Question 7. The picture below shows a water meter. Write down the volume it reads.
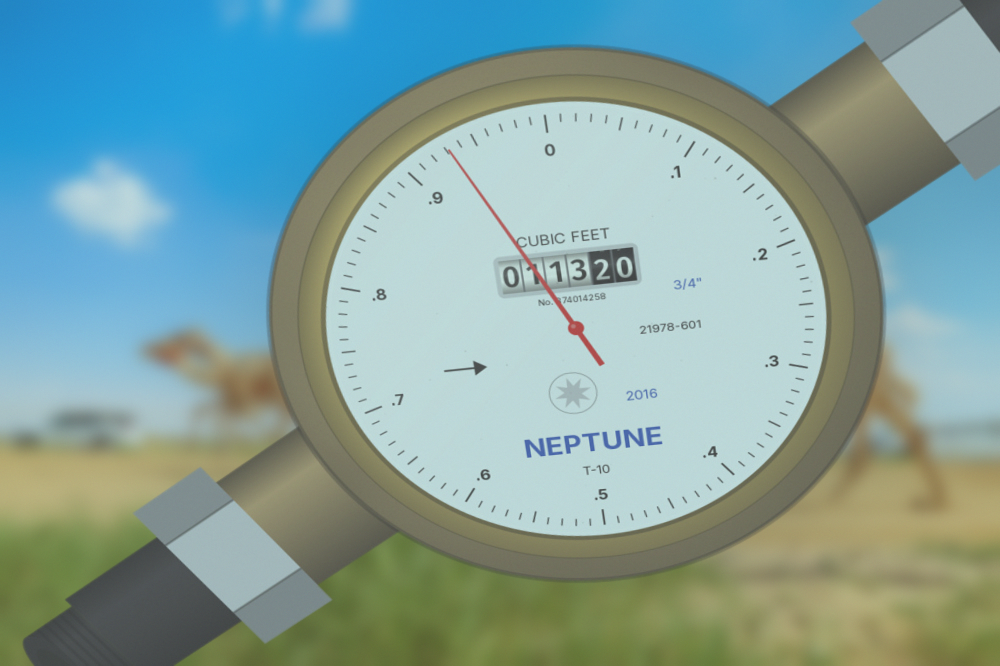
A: 11319.93 ft³
